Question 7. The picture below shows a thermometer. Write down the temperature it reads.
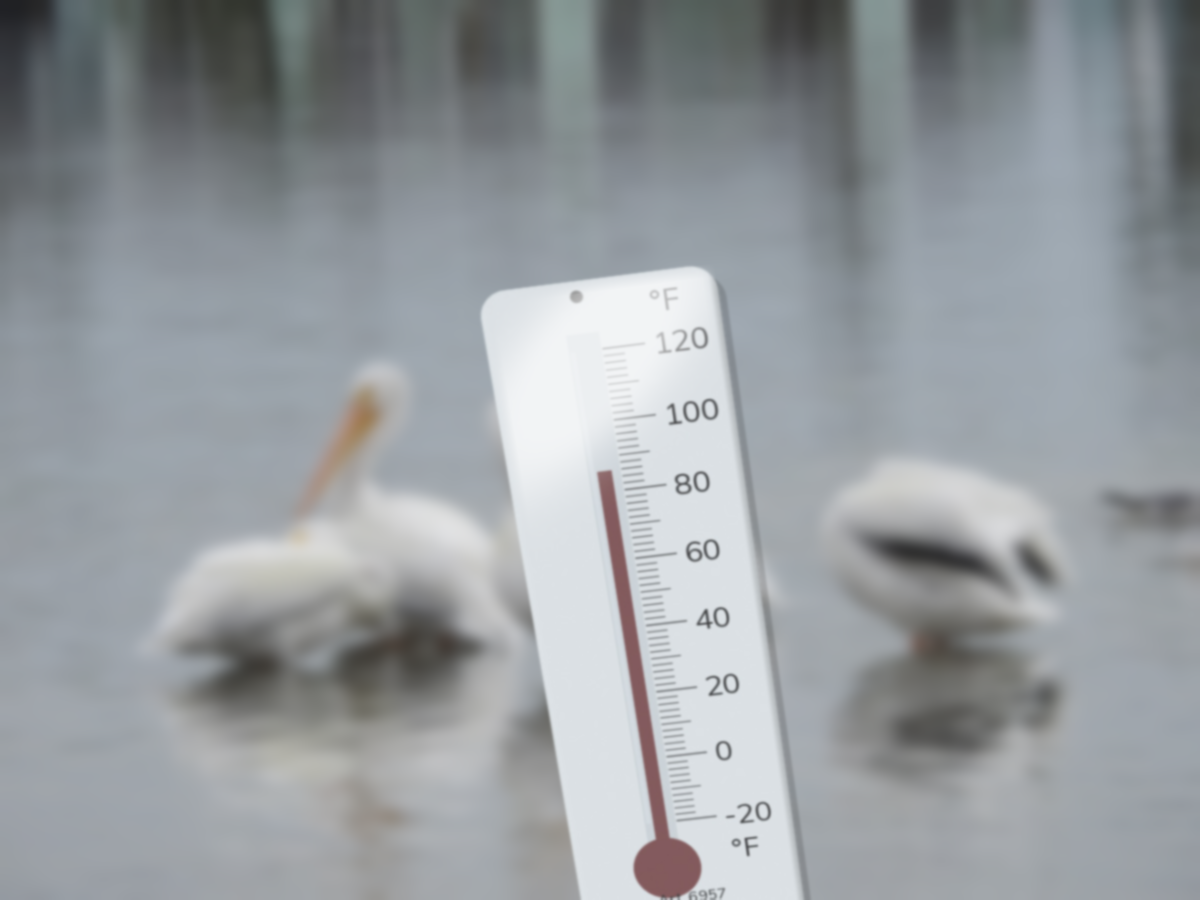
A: 86 °F
